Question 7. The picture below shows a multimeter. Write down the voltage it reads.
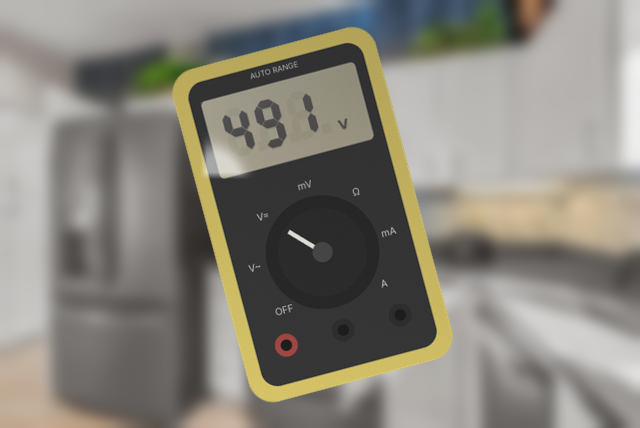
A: 491 V
